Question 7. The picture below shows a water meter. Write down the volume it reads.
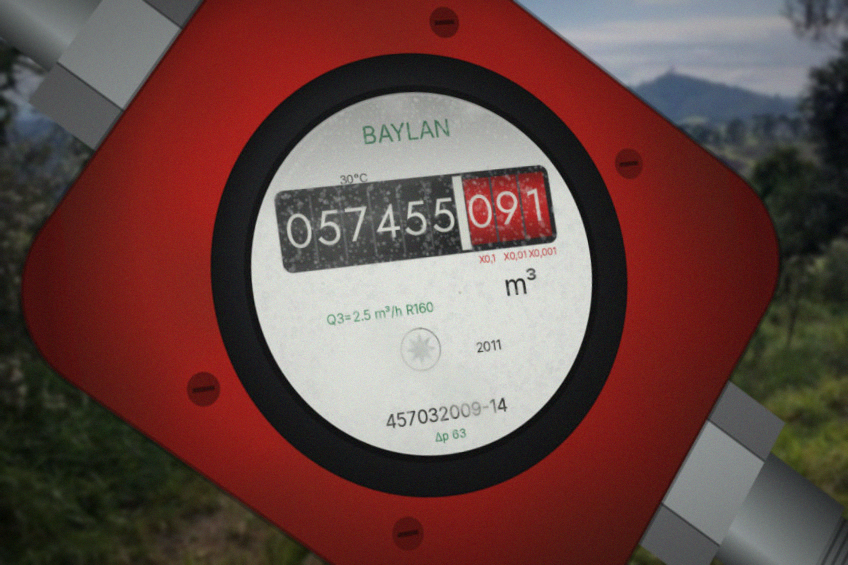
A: 57455.091 m³
